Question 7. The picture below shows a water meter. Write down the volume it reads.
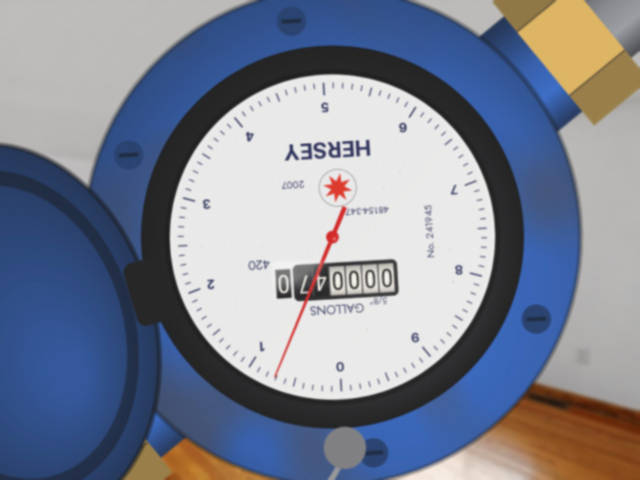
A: 470.7 gal
